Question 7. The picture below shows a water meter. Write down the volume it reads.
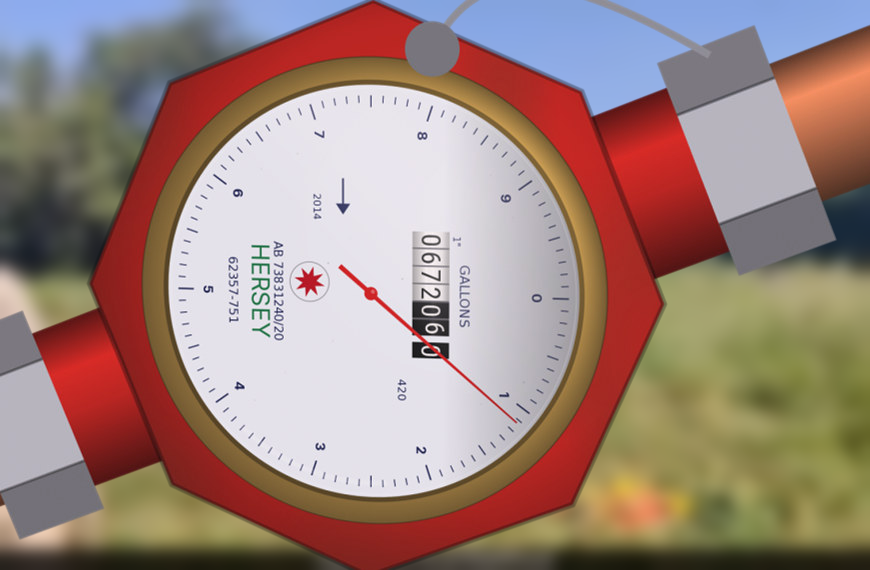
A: 672061.1 gal
